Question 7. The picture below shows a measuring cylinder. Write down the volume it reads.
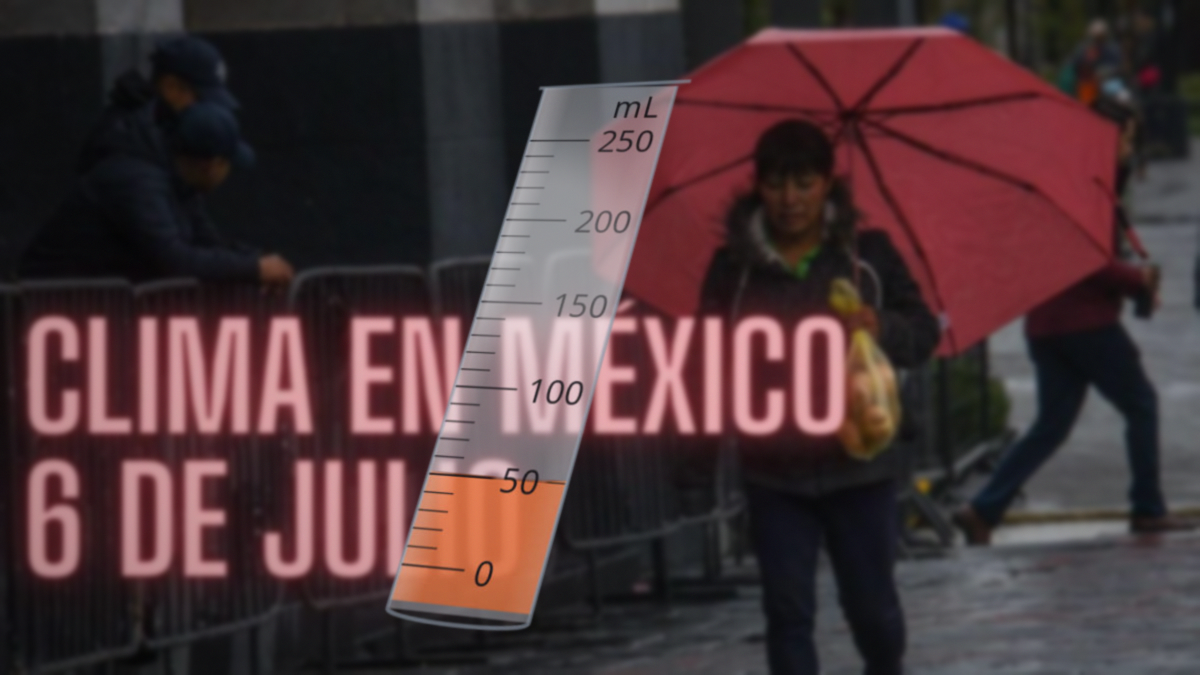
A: 50 mL
